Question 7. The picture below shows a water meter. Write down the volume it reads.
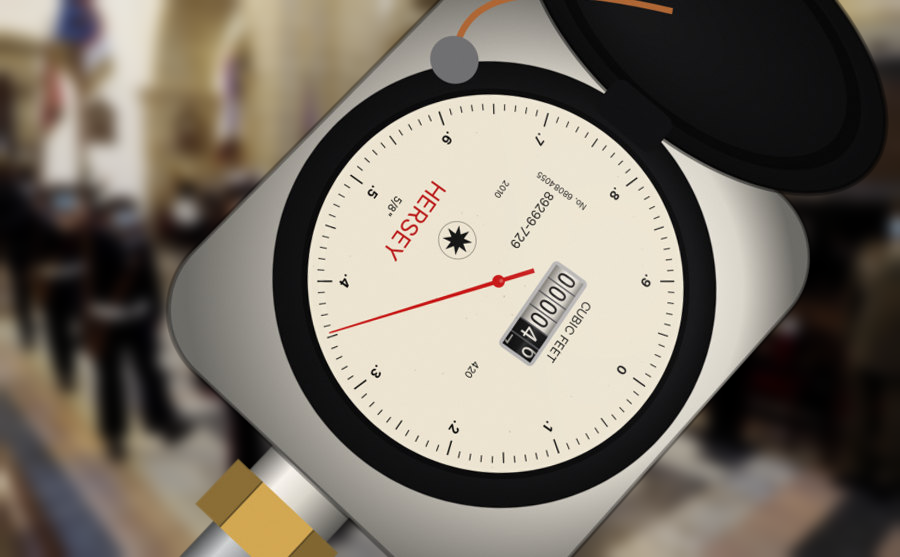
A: 46.35 ft³
